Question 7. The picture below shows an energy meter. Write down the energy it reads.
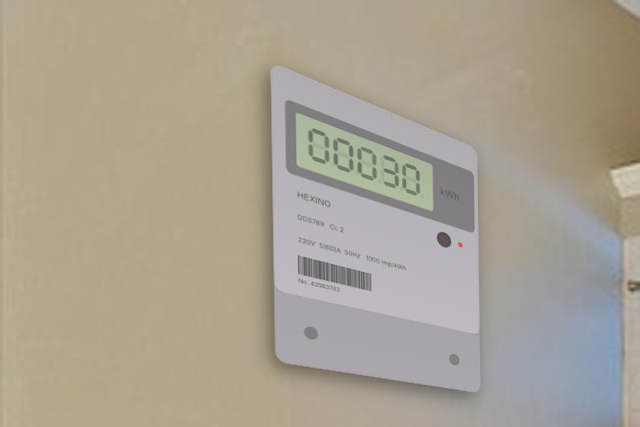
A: 30 kWh
